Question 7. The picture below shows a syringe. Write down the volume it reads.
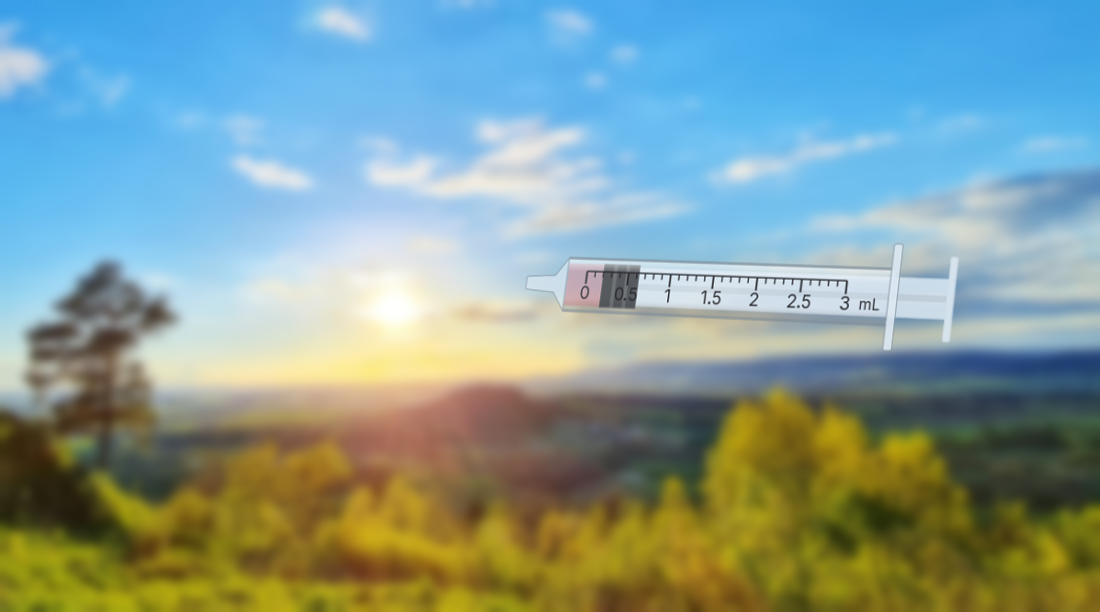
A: 0.2 mL
